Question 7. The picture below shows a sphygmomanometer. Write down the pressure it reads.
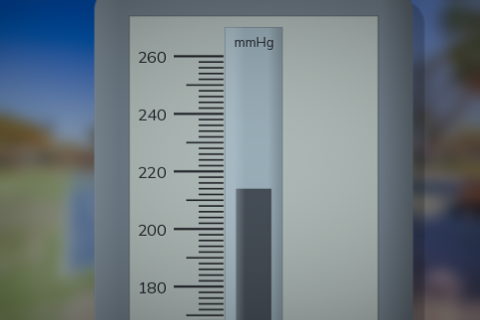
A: 214 mmHg
